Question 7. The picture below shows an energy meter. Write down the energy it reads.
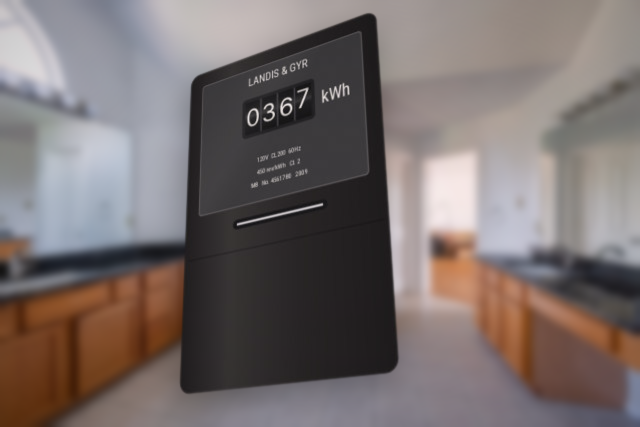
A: 367 kWh
